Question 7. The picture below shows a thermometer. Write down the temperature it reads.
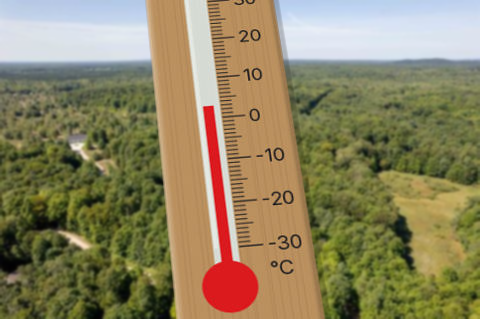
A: 3 °C
